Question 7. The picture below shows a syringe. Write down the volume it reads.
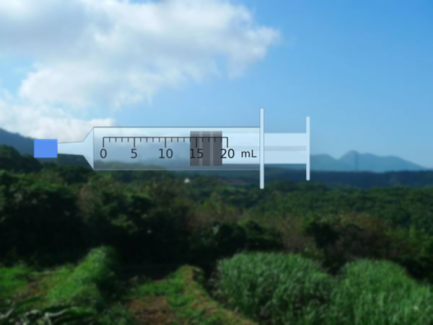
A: 14 mL
